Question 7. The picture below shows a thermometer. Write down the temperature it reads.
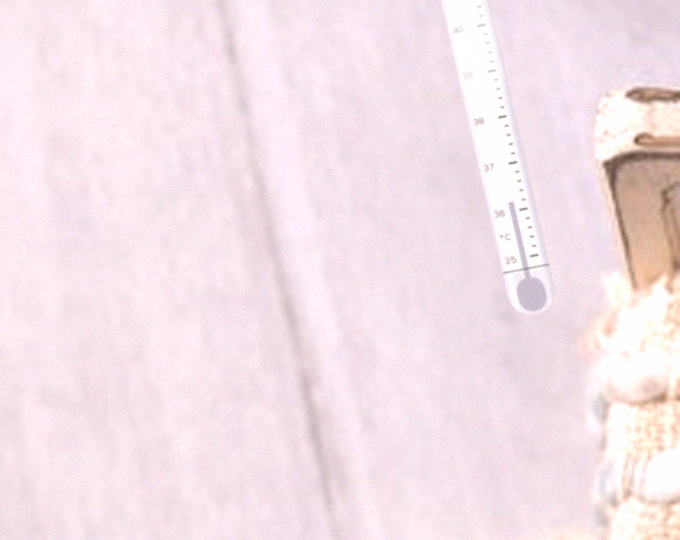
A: 36.2 °C
